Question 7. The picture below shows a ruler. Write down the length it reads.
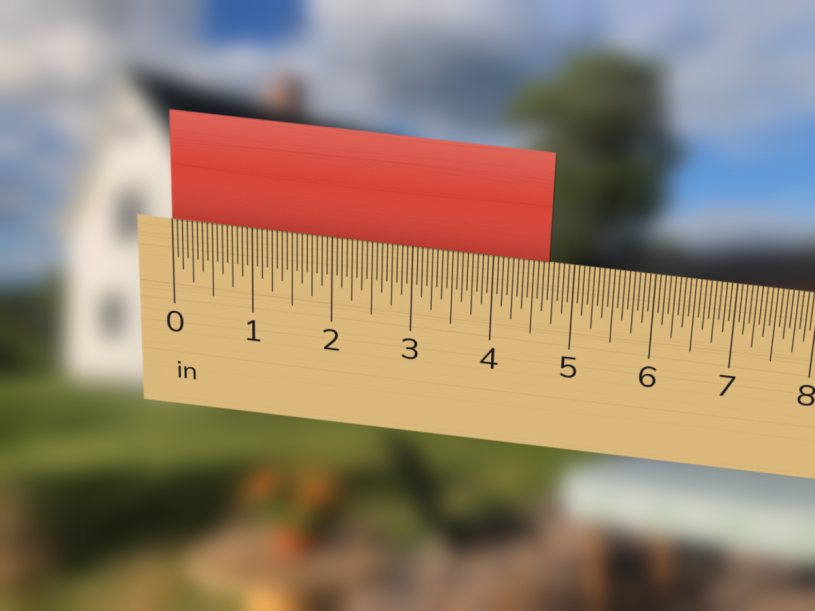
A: 4.6875 in
